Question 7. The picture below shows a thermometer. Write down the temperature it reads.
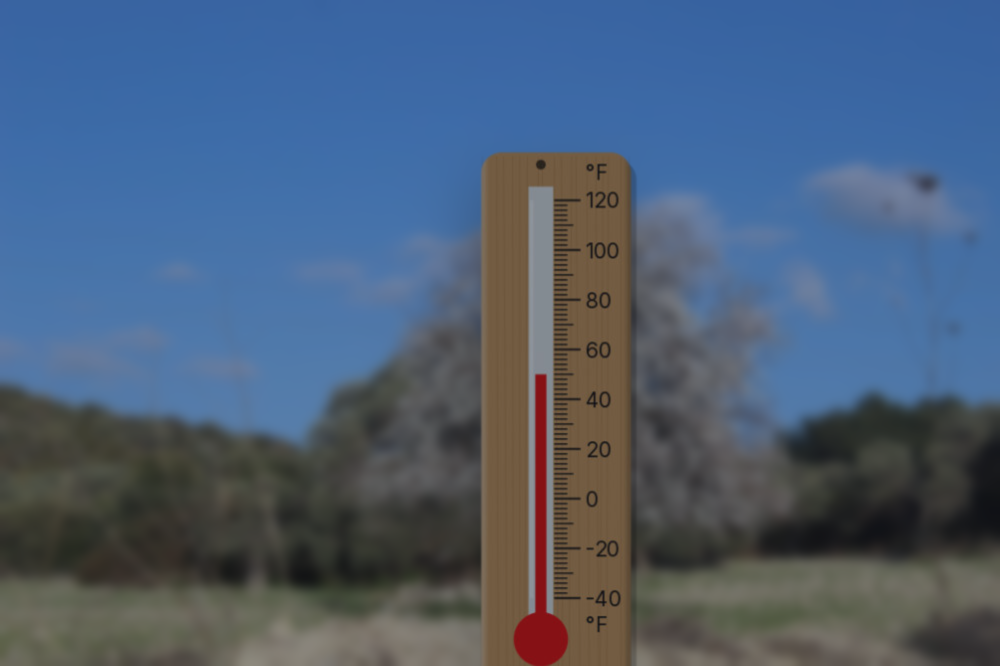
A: 50 °F
